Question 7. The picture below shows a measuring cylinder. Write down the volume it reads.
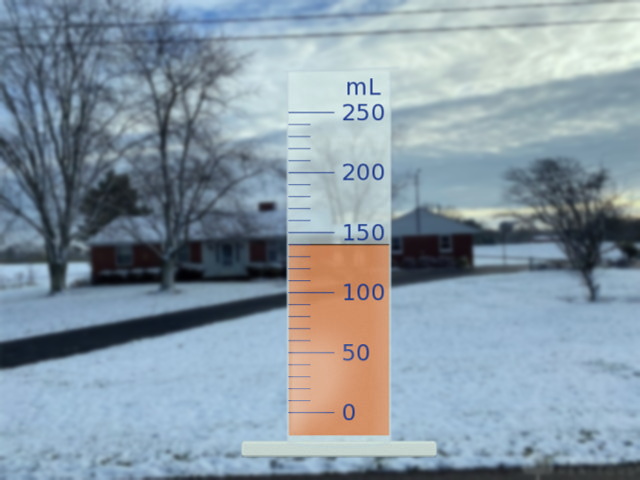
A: 140 mL
